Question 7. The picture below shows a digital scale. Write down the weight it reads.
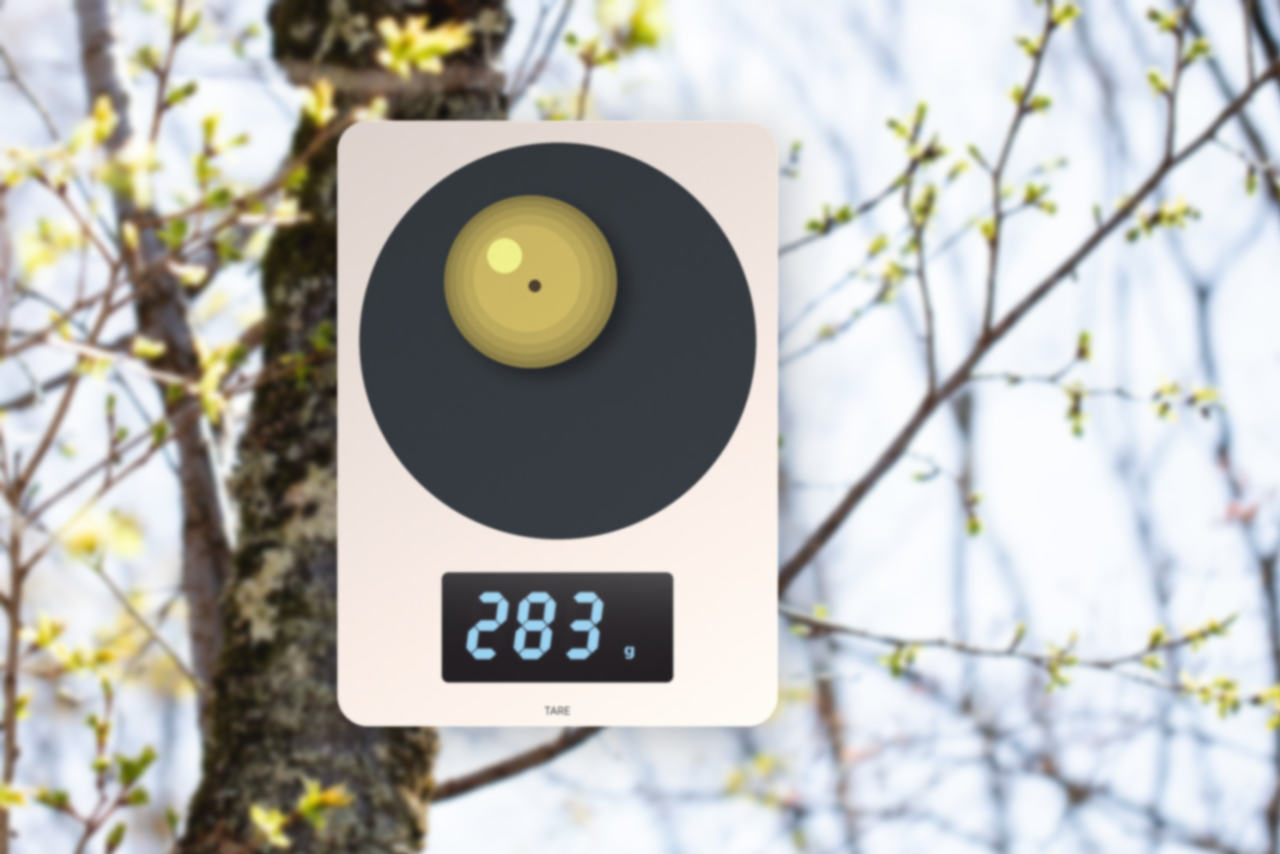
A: 283 g
